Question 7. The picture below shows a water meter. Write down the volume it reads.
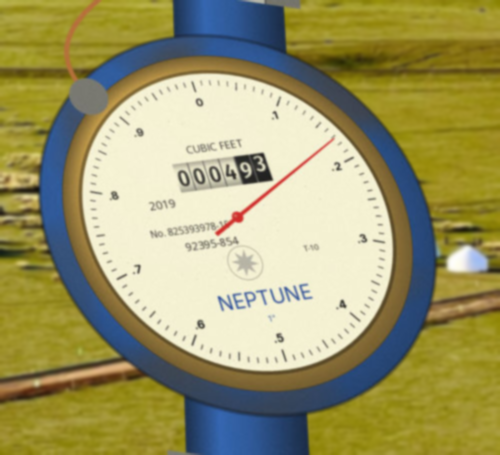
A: 493.17 ft³
